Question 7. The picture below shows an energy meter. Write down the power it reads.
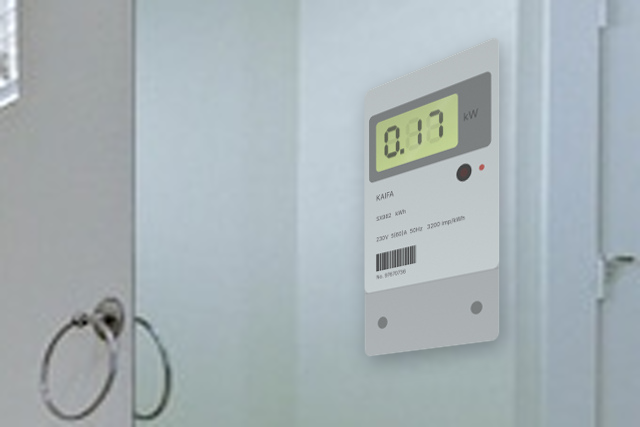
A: 0.17 kW
